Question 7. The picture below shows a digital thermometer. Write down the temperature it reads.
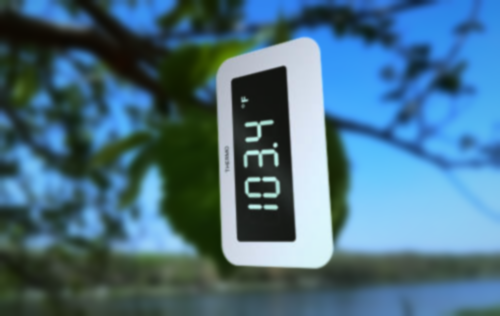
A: 103.4 °F
